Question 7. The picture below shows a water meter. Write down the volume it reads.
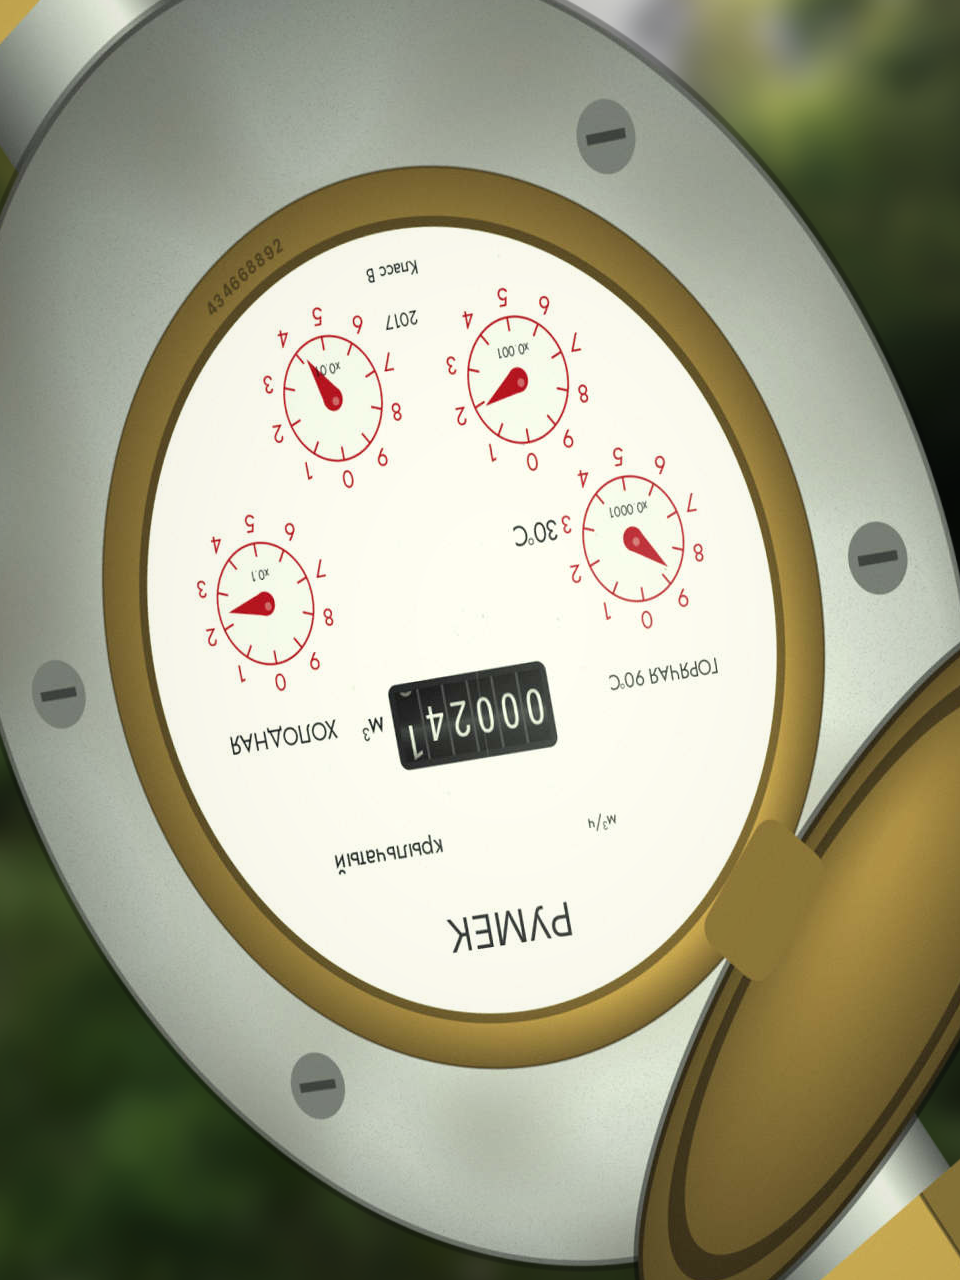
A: 241.2418 m³
